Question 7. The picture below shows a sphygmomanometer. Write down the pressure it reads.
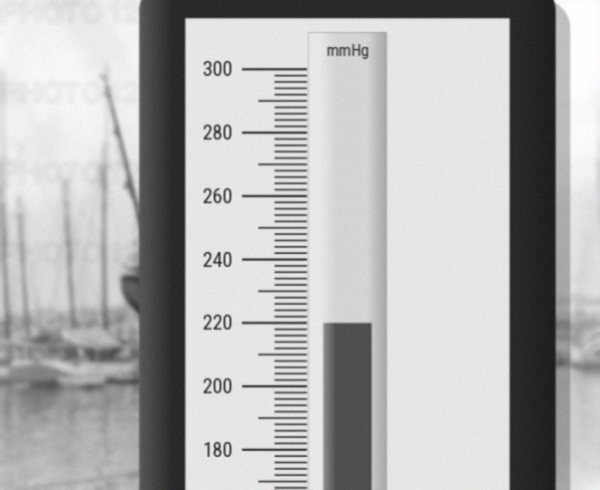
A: 220 mmHg
